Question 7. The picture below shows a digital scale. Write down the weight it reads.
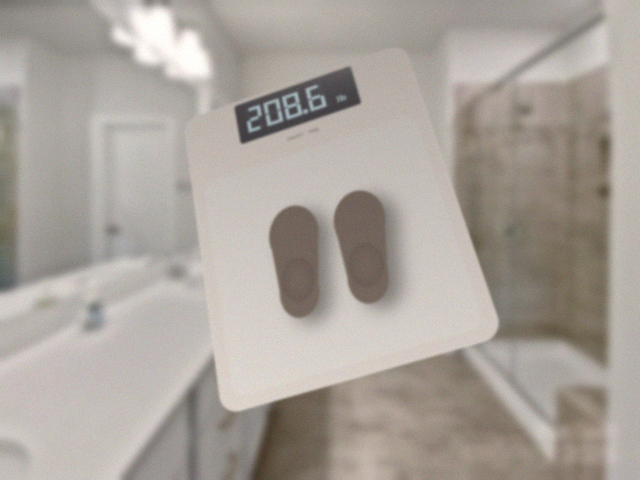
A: 208.6 lb
